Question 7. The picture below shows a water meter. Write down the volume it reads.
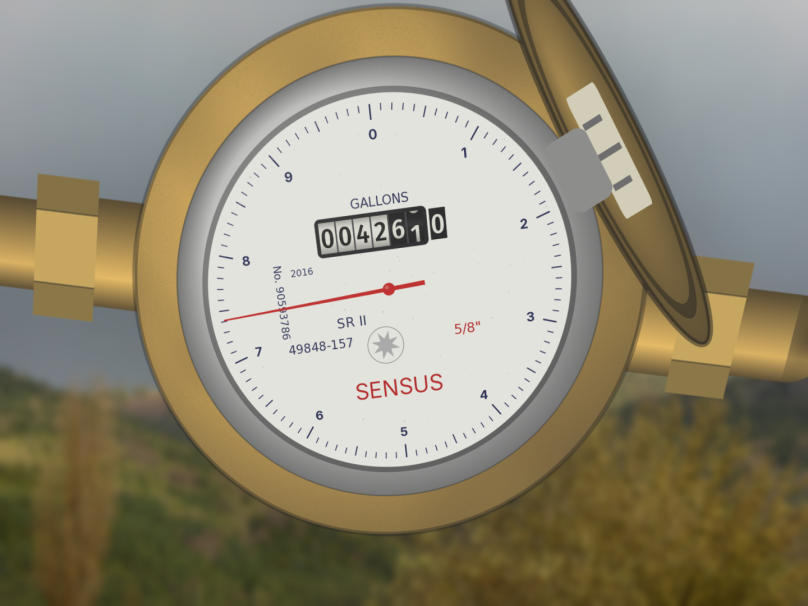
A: 42607.4 gal
